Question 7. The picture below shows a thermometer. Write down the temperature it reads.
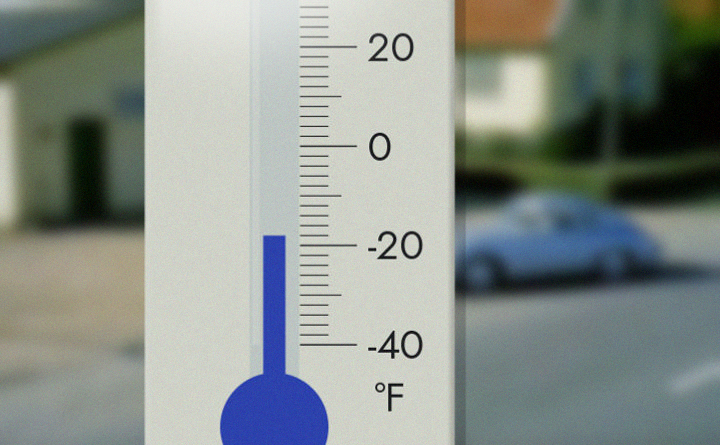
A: -18 °F
